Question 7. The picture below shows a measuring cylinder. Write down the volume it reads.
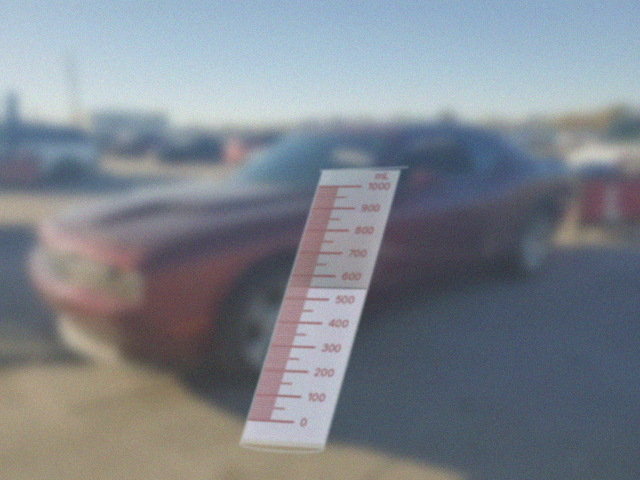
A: 550 mL
